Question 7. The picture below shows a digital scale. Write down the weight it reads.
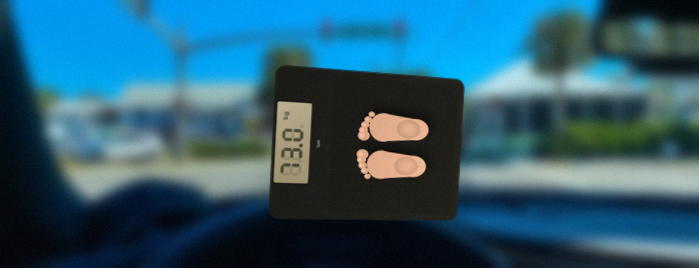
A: 73.0 kg
